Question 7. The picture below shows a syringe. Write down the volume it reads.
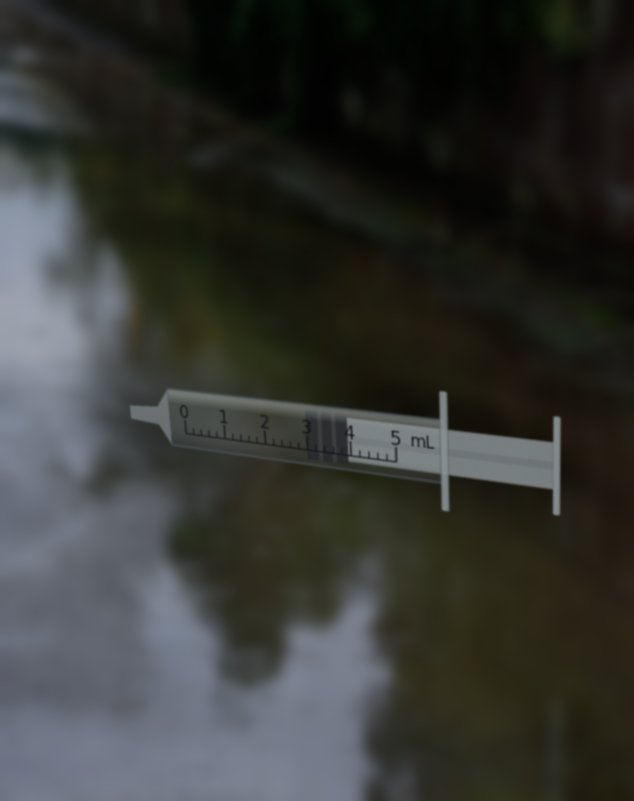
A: 3 mL
